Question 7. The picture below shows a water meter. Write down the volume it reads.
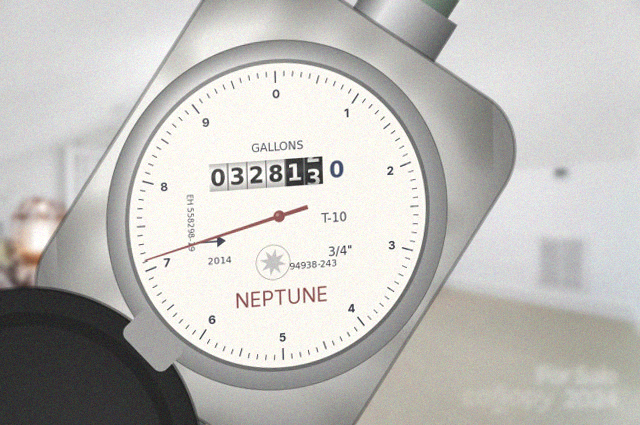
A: 328127.1 gal
